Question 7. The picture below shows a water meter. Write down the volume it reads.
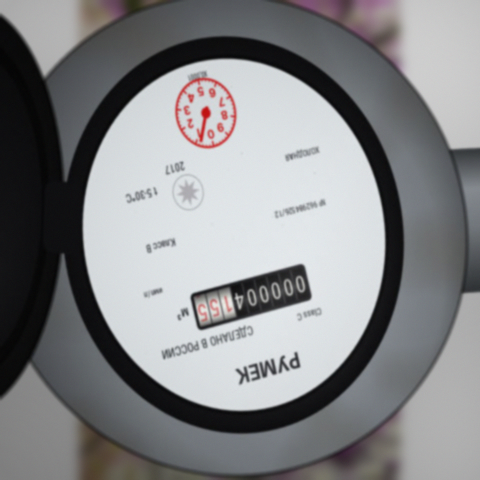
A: 4.1550 m³
